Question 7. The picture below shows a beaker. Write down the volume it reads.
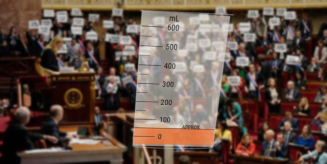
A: 50 mL
